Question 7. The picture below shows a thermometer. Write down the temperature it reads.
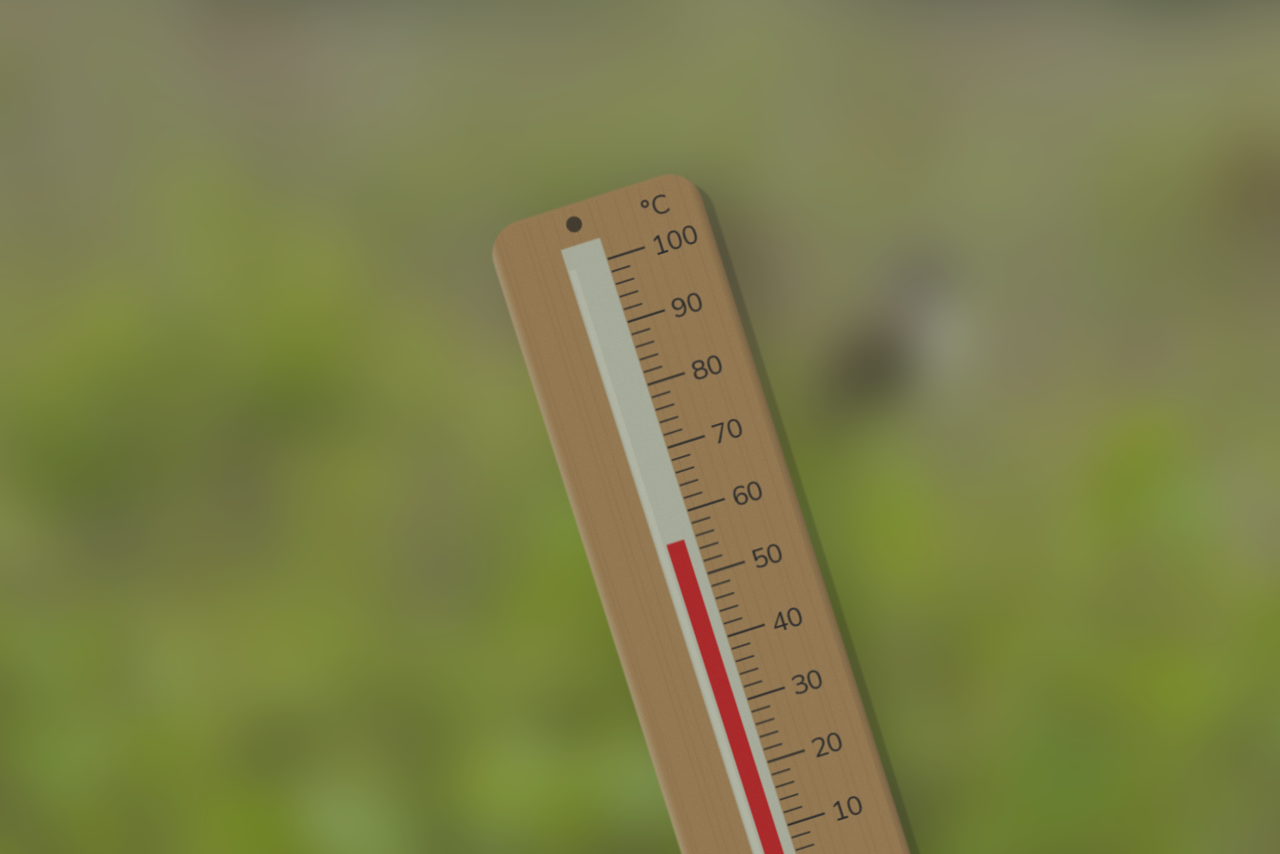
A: 56 °C
